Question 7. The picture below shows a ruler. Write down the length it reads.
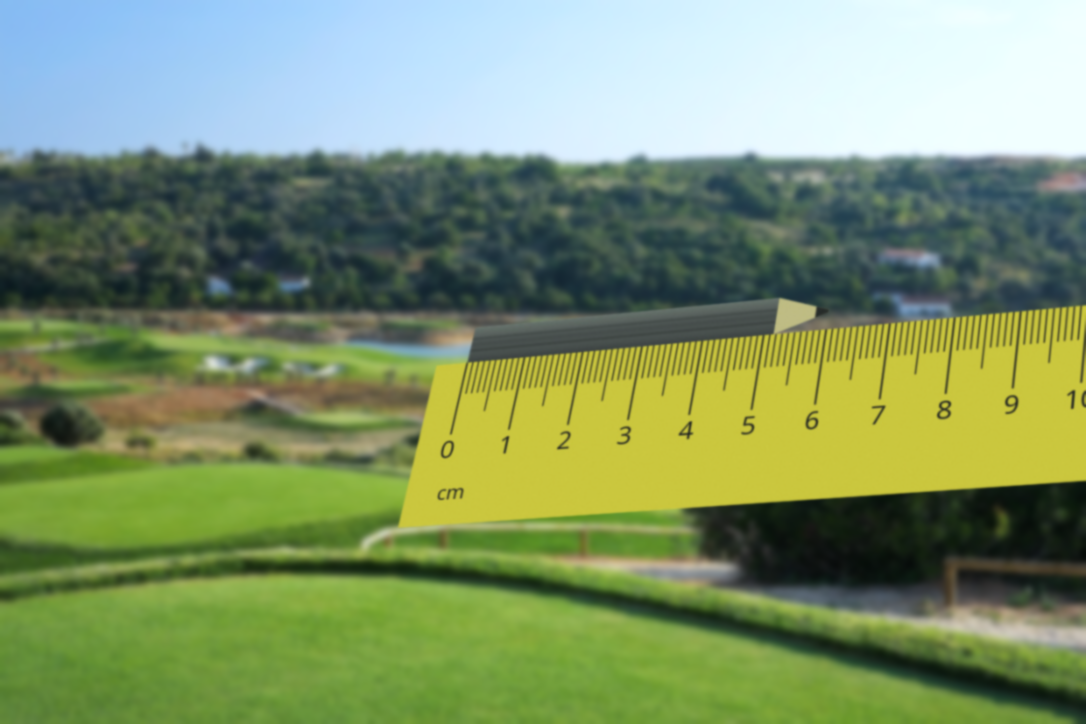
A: 6 cm
